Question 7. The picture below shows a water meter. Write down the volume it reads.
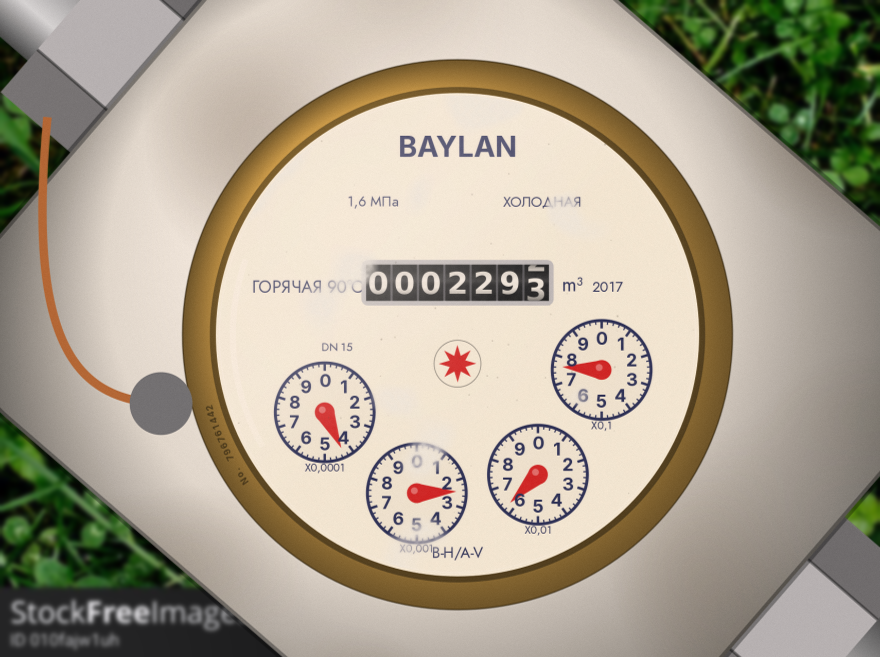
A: 2292.7624 m³
